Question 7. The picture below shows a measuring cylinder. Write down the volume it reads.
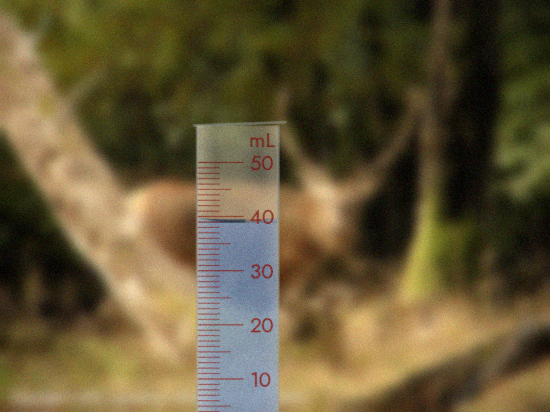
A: 39 mL
